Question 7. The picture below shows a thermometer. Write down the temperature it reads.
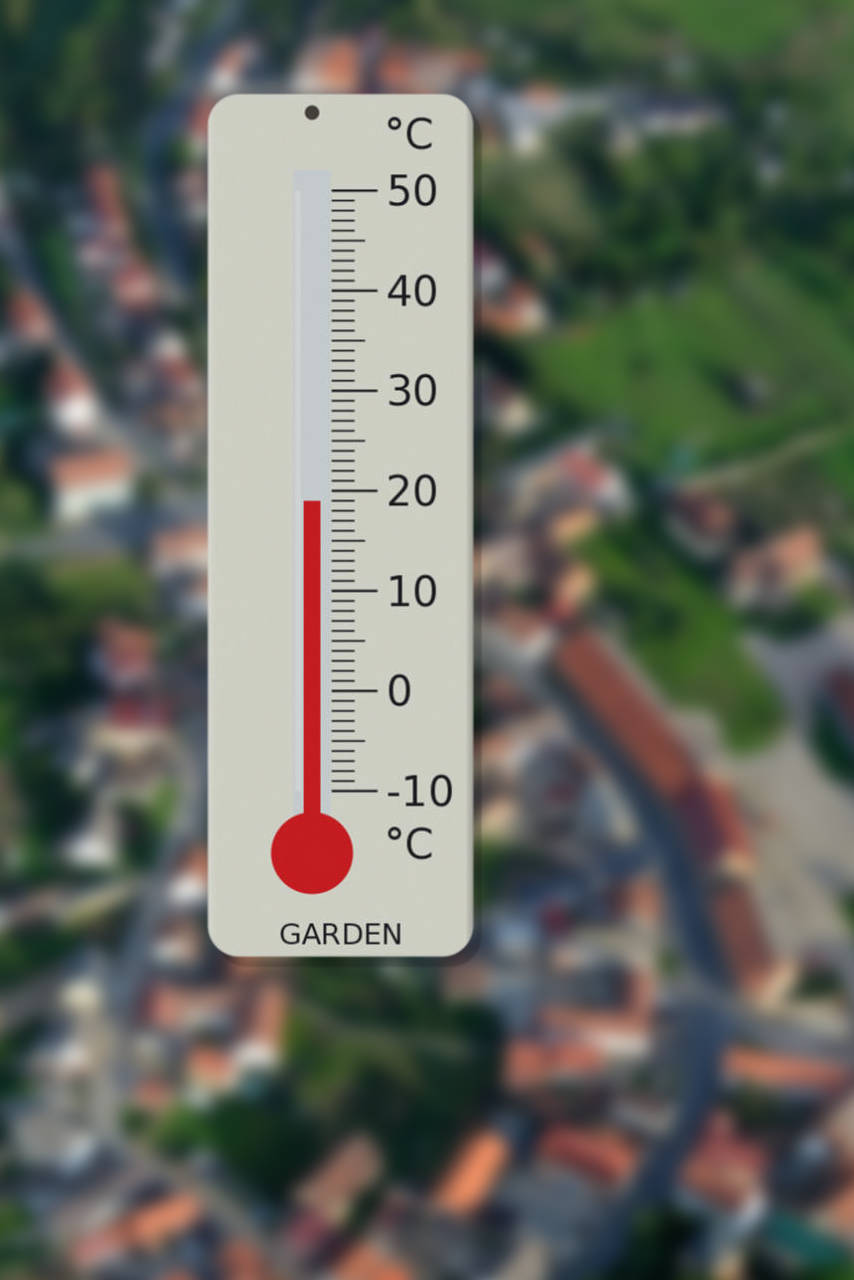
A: 19 °C
